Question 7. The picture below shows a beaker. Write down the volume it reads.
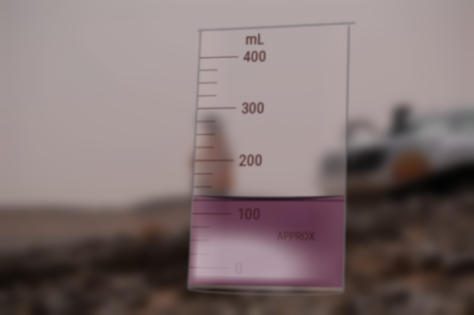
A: 125 mL
